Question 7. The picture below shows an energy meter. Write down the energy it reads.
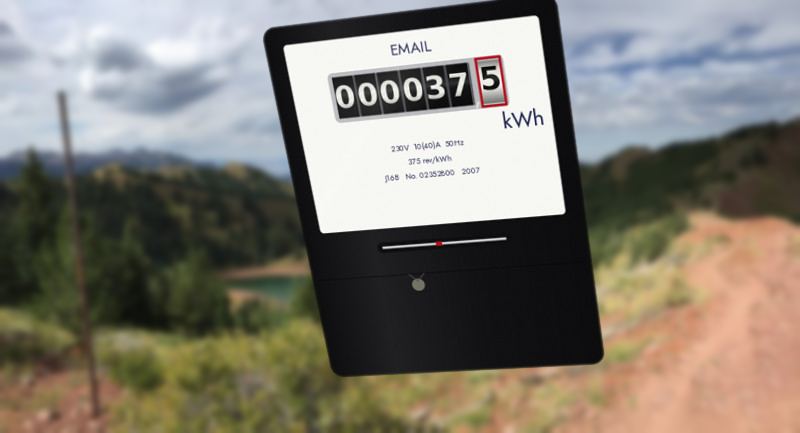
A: 37.5 kWh
